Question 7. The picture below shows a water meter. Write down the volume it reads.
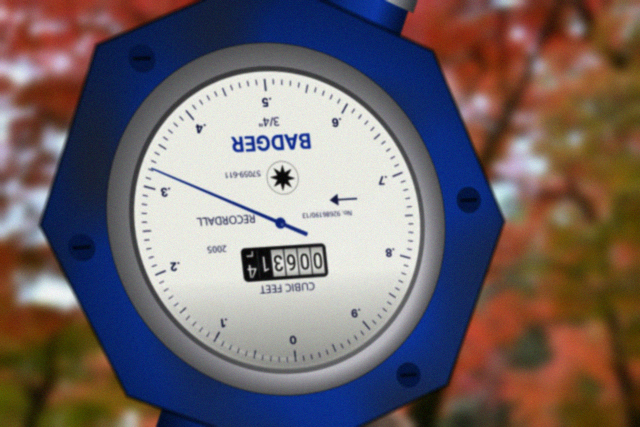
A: 6314.32 ft³
